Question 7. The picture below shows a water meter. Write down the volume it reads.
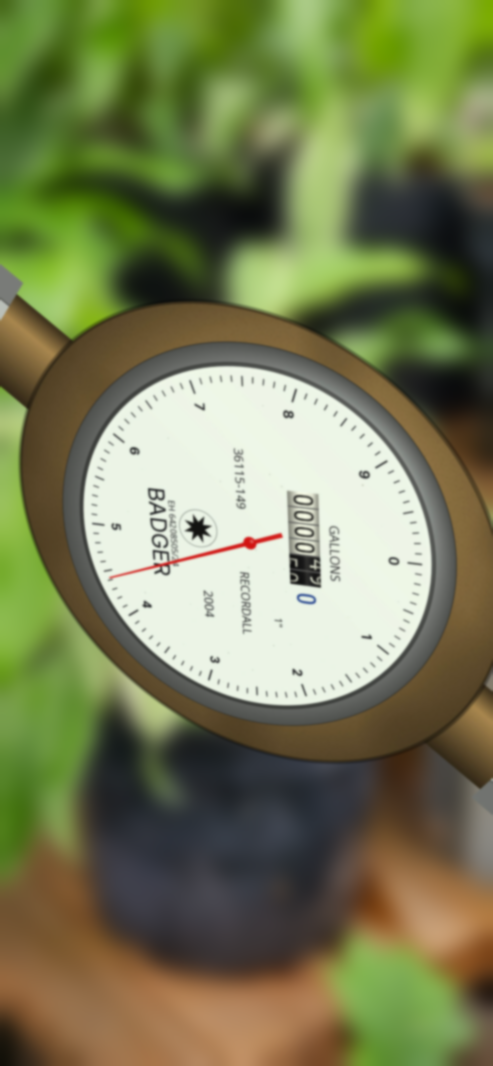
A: 494.4 gal
